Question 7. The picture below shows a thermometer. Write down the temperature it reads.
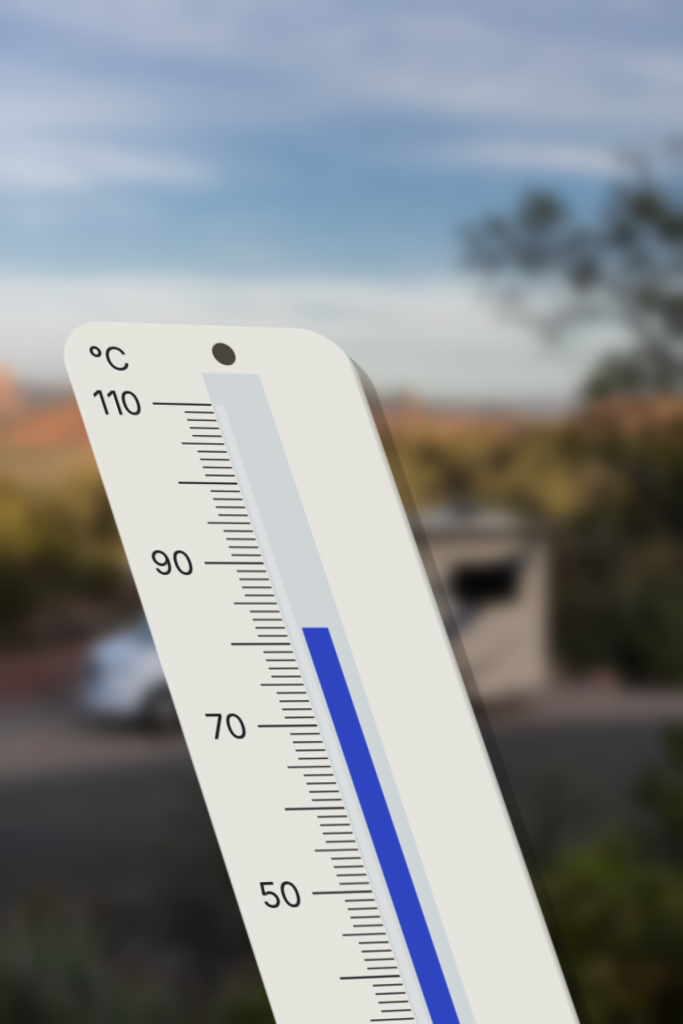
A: 82 °C
